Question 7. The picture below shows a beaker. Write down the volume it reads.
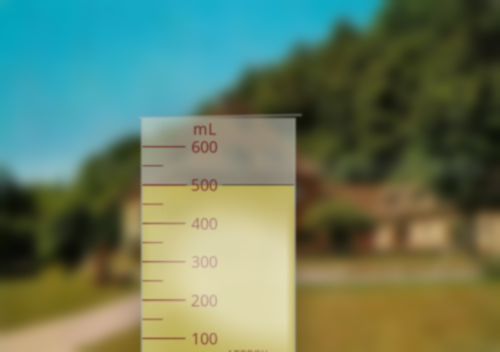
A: 500 mL
